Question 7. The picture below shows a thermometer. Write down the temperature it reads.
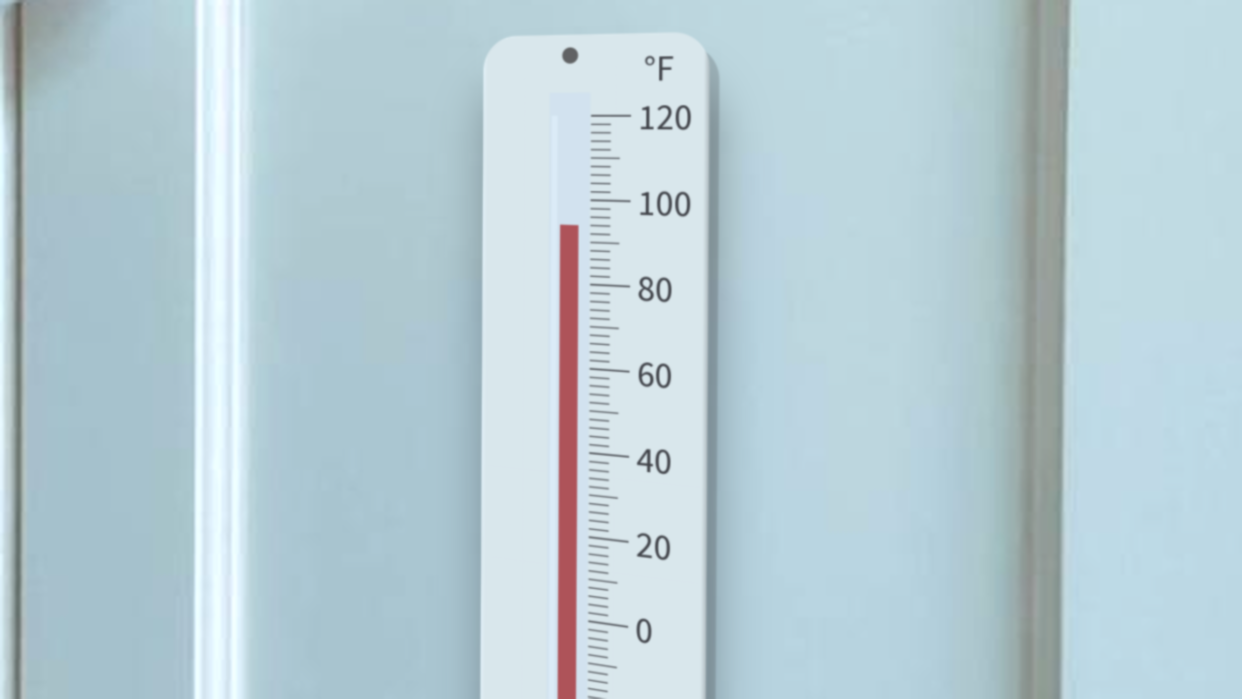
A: 94 °F
